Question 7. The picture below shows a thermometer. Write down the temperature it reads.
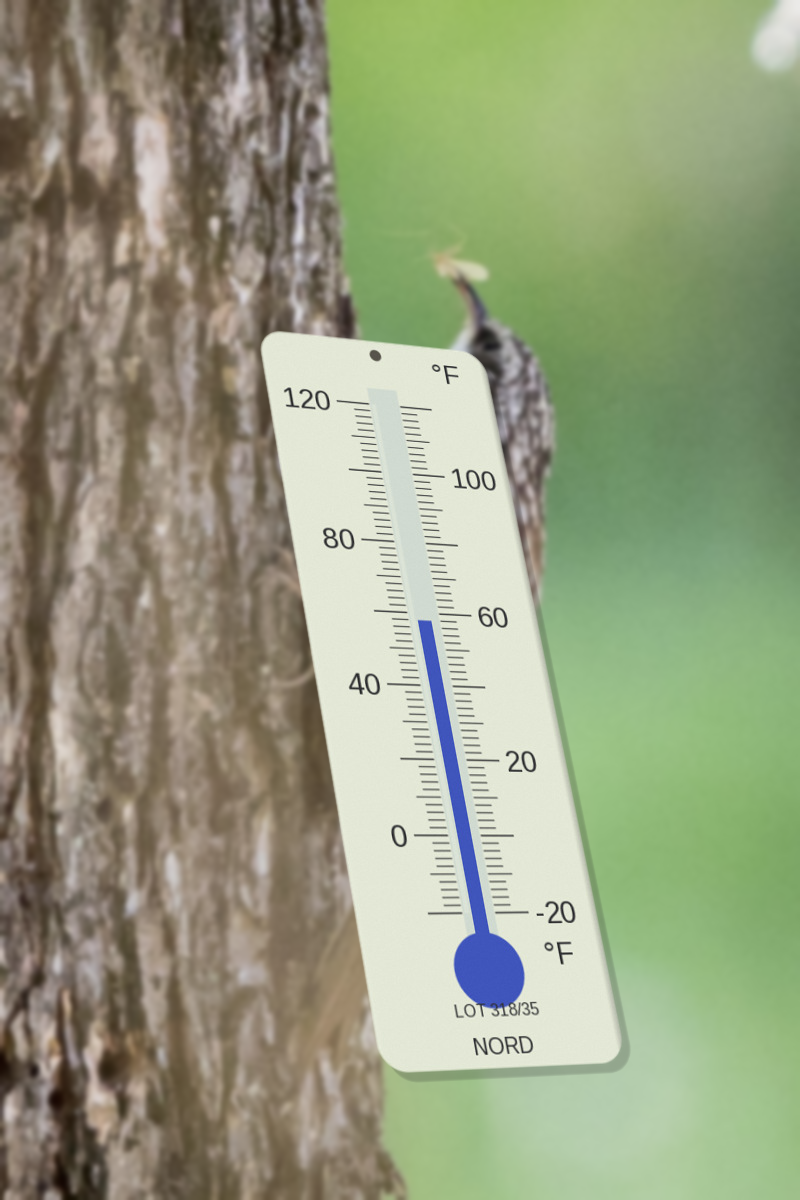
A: 58 °F
